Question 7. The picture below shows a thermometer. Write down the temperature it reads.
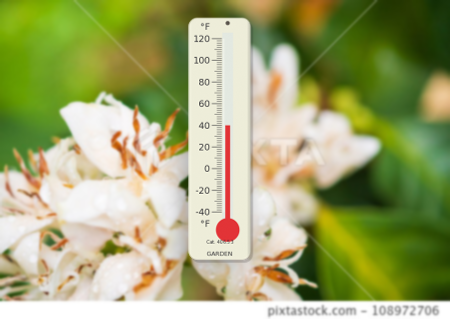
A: 40 °F
